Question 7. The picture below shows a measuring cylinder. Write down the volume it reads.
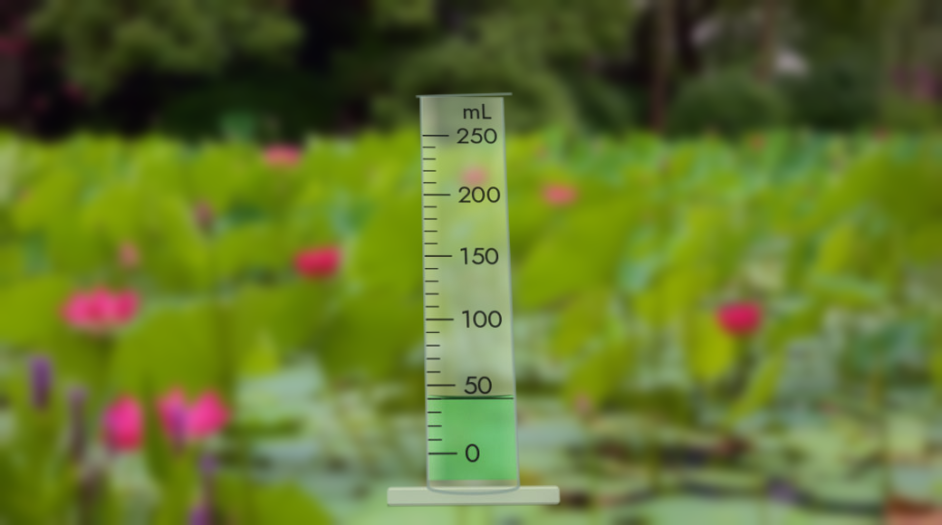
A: 40 mL
